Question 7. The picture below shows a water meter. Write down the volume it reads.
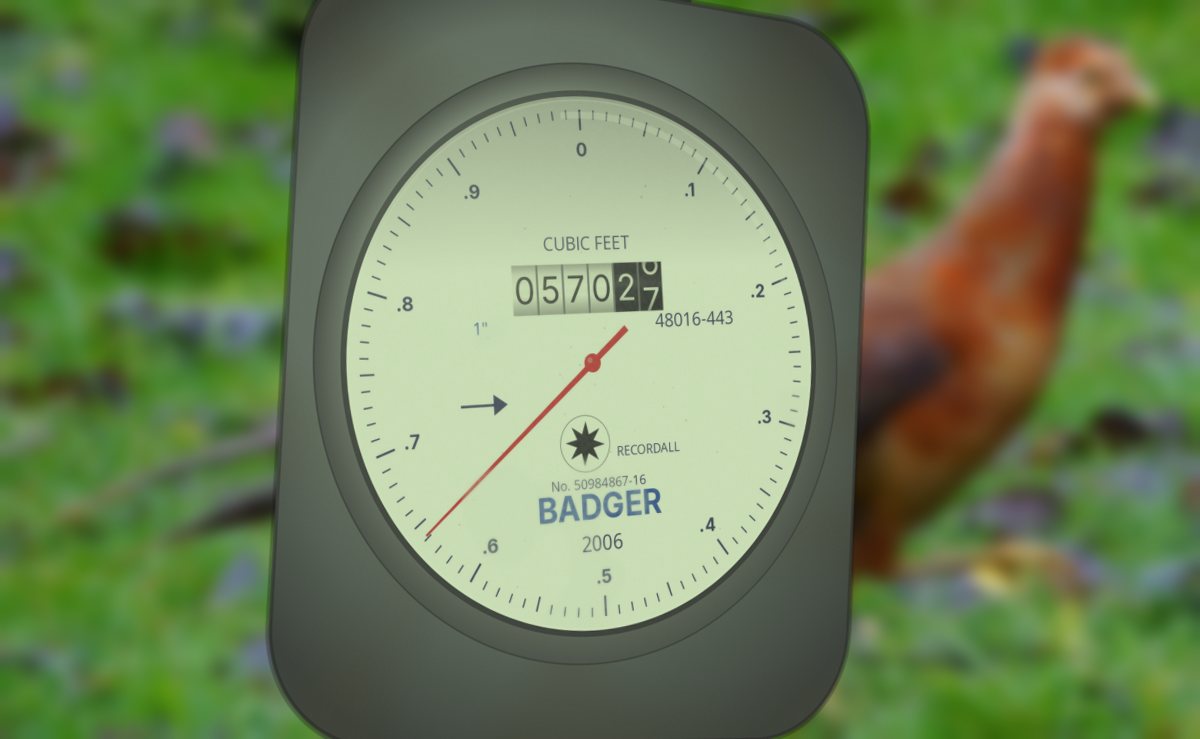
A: 57026.64 ft³
